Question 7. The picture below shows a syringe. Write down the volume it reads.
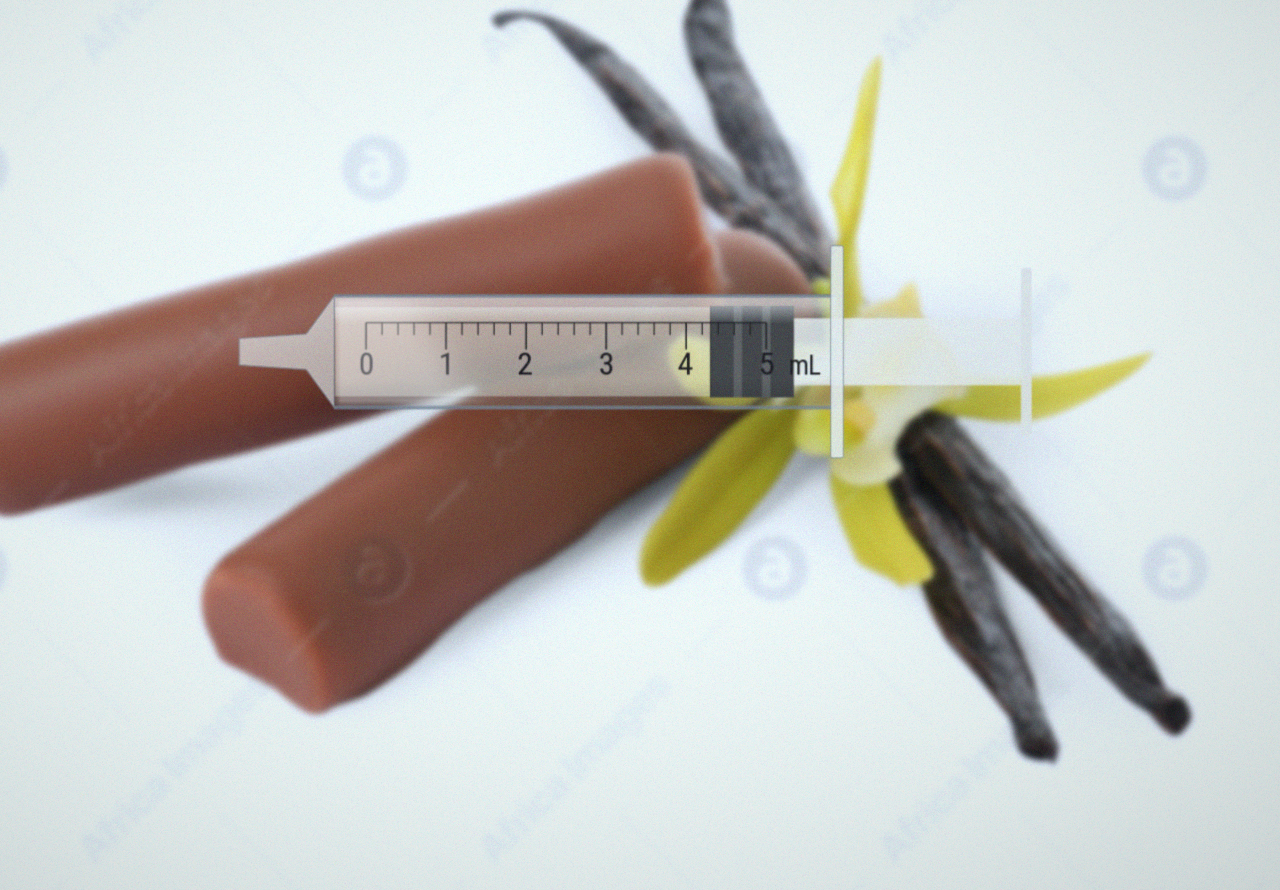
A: 4.3 mL
